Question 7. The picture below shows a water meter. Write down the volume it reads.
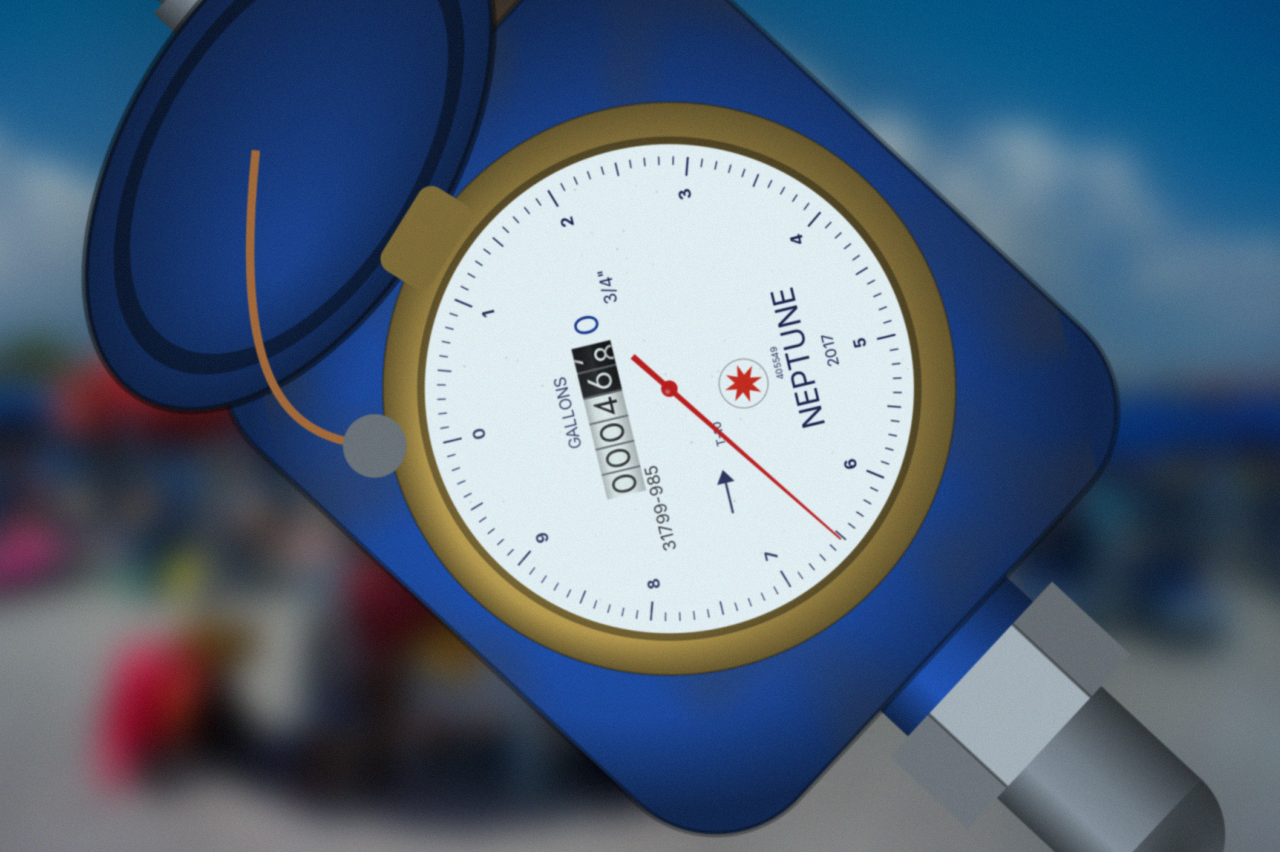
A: 4676.5 gal
